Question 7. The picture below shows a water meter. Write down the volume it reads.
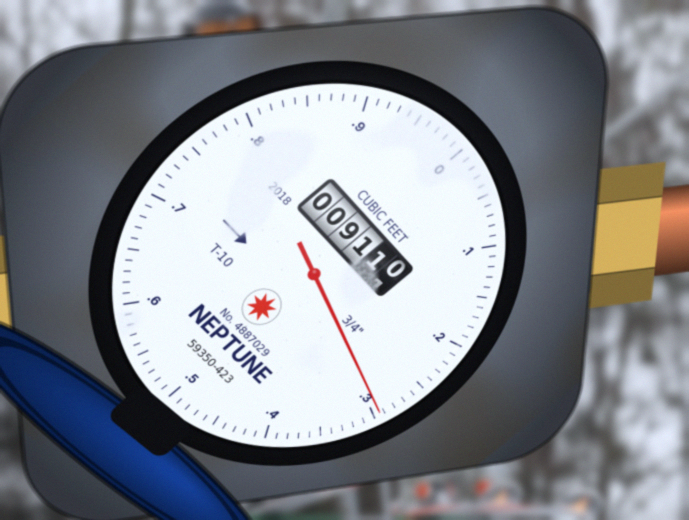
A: 9110.29 ft³
